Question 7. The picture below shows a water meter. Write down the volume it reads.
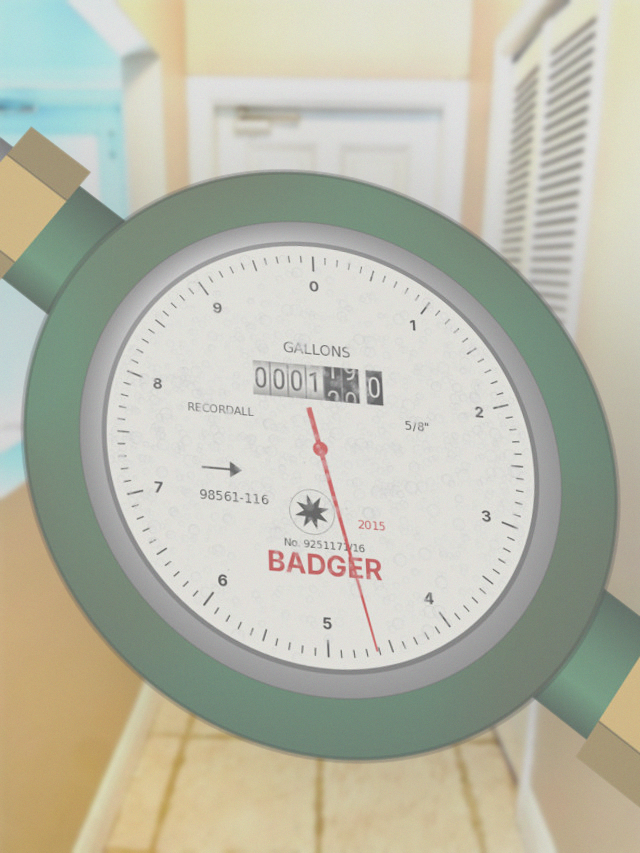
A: 1194.6 gal
